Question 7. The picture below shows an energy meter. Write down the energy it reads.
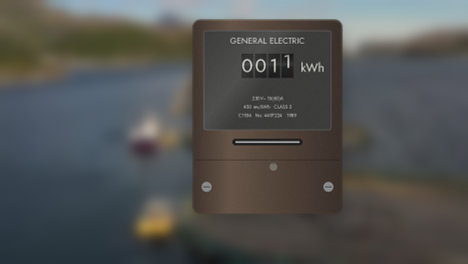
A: 11 kWh
